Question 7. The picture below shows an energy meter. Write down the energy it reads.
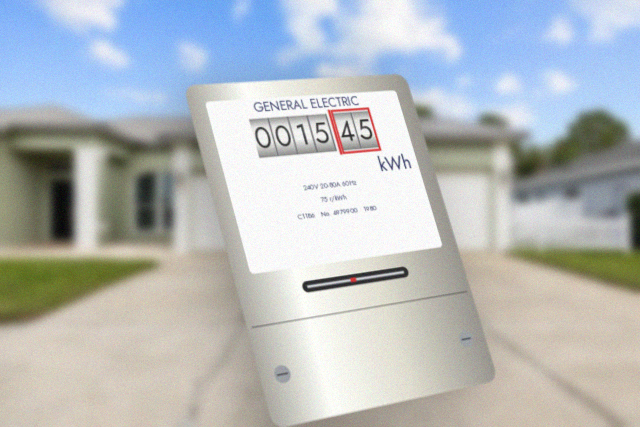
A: 15.45 kWh
